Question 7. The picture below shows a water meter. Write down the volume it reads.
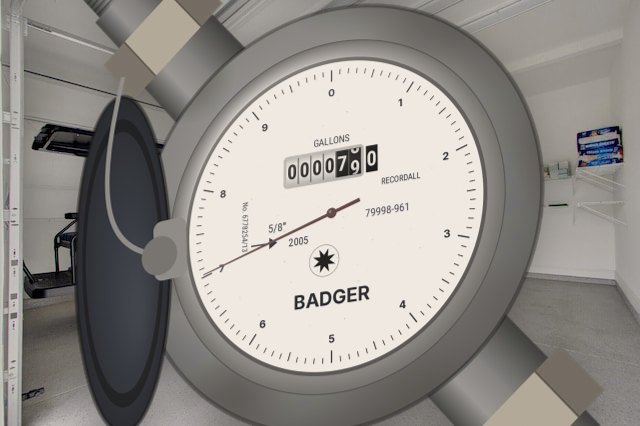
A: 787.0 gal
